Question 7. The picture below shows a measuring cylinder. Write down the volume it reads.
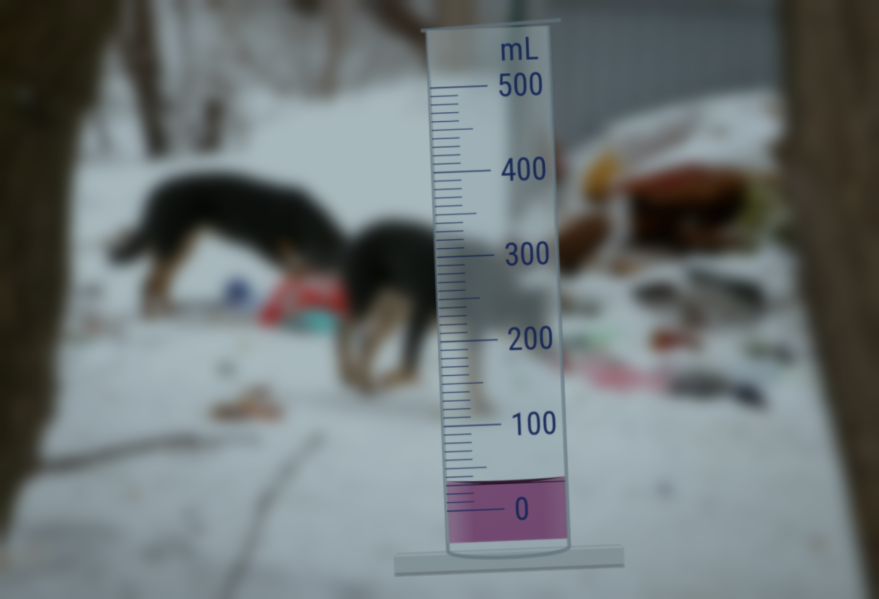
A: 30 mL
